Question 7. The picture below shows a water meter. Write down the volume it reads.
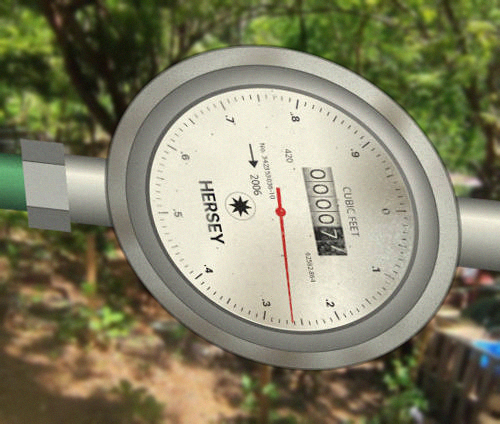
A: 77.26 ft³
